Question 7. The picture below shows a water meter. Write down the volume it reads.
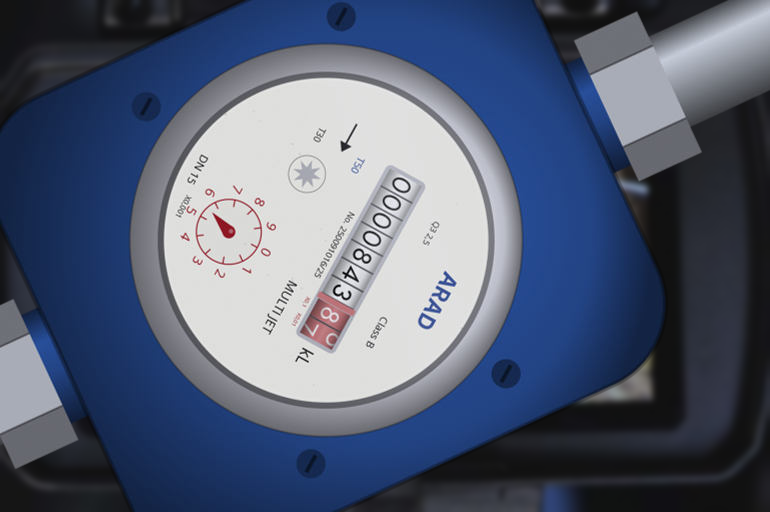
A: 843.865 kL
